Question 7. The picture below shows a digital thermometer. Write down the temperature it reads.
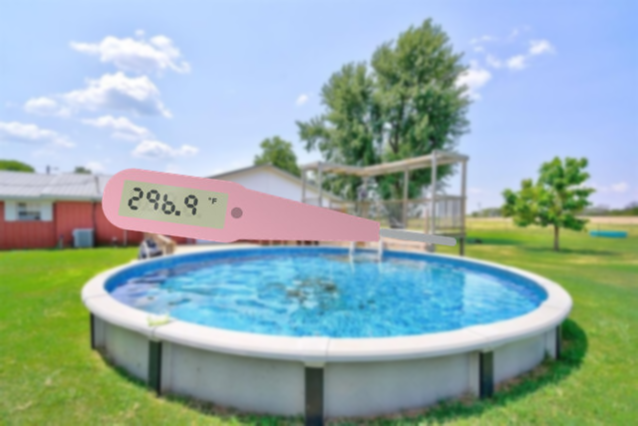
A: 296.9 °F
